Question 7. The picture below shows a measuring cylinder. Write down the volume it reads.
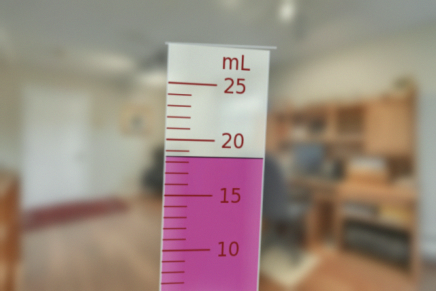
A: 18.5 mL
